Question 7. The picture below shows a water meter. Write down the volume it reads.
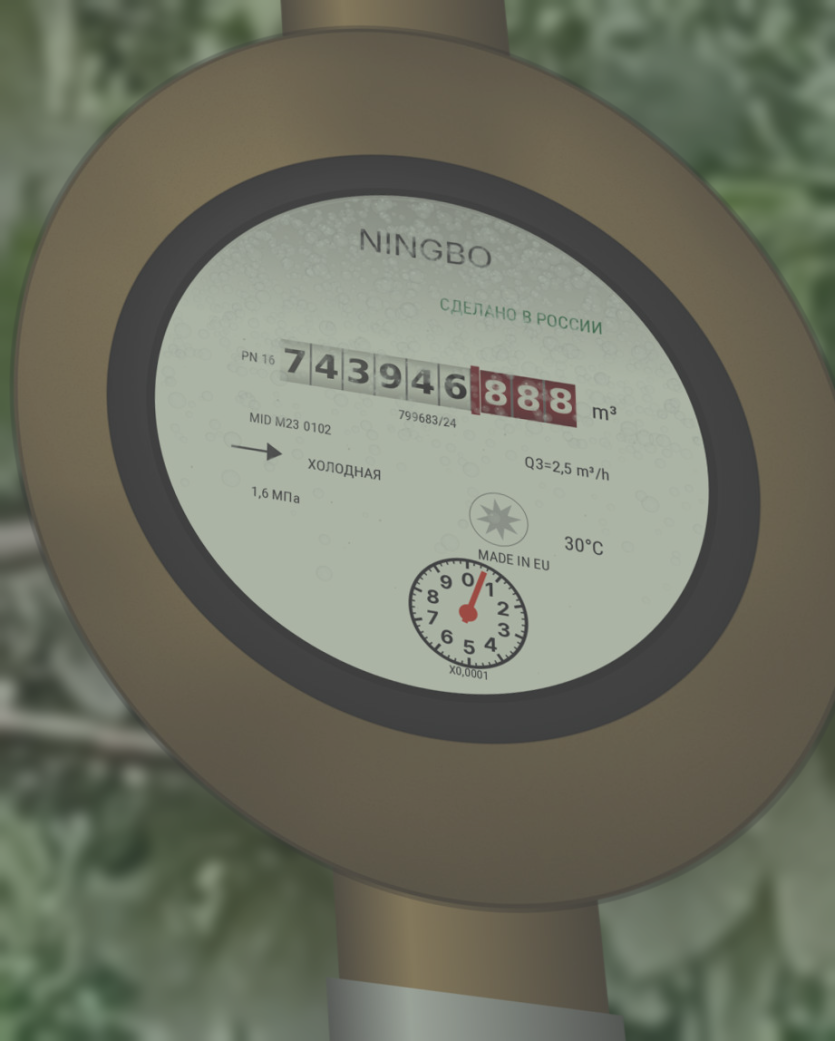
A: 743946.8880 m³
